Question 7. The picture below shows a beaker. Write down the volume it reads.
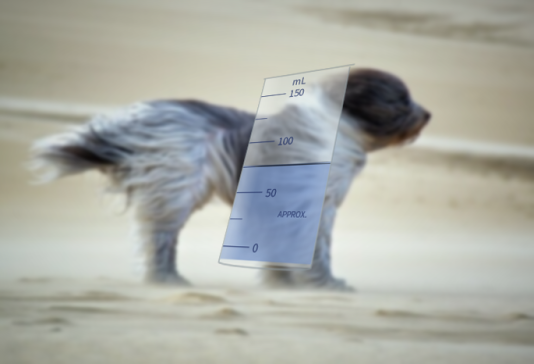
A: 75 mL
